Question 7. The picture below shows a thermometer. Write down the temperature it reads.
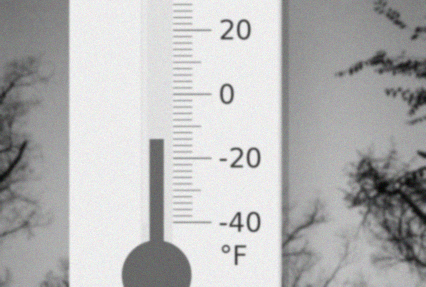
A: -14 °F
